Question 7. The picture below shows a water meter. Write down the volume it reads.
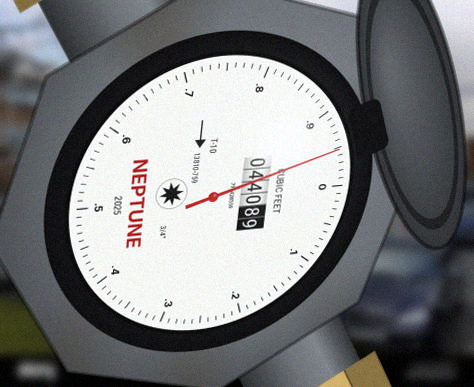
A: 44088.95 ft³
